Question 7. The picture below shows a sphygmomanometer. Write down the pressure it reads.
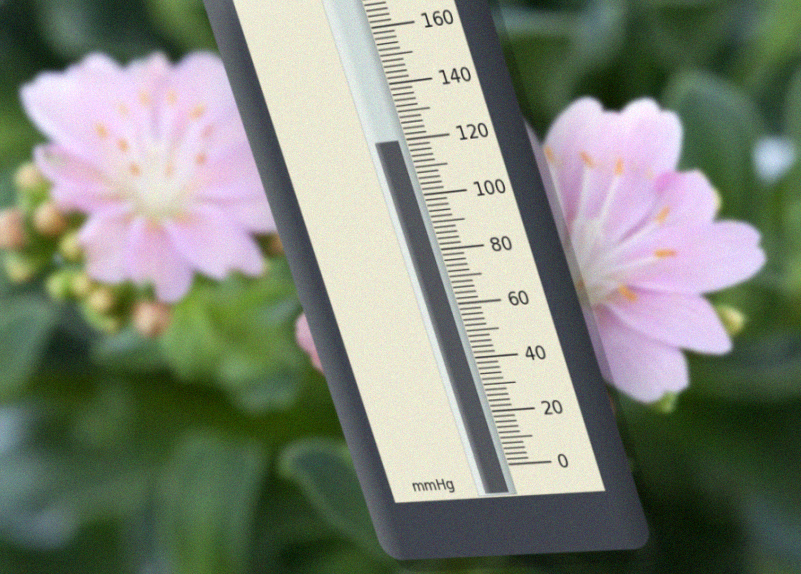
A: 120 mmHg
